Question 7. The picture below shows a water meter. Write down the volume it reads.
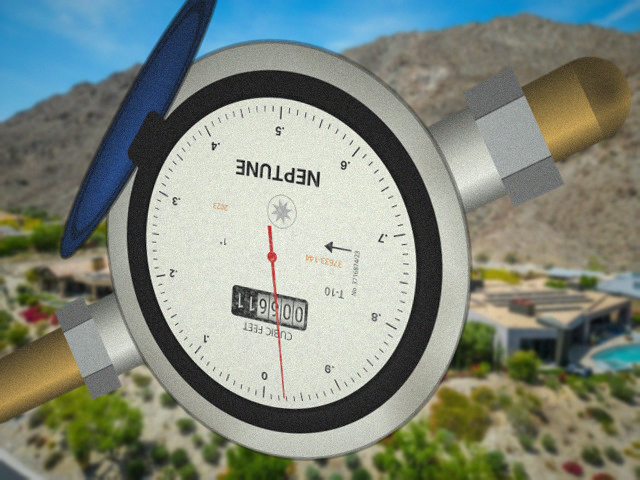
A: 6610.97 ft³
